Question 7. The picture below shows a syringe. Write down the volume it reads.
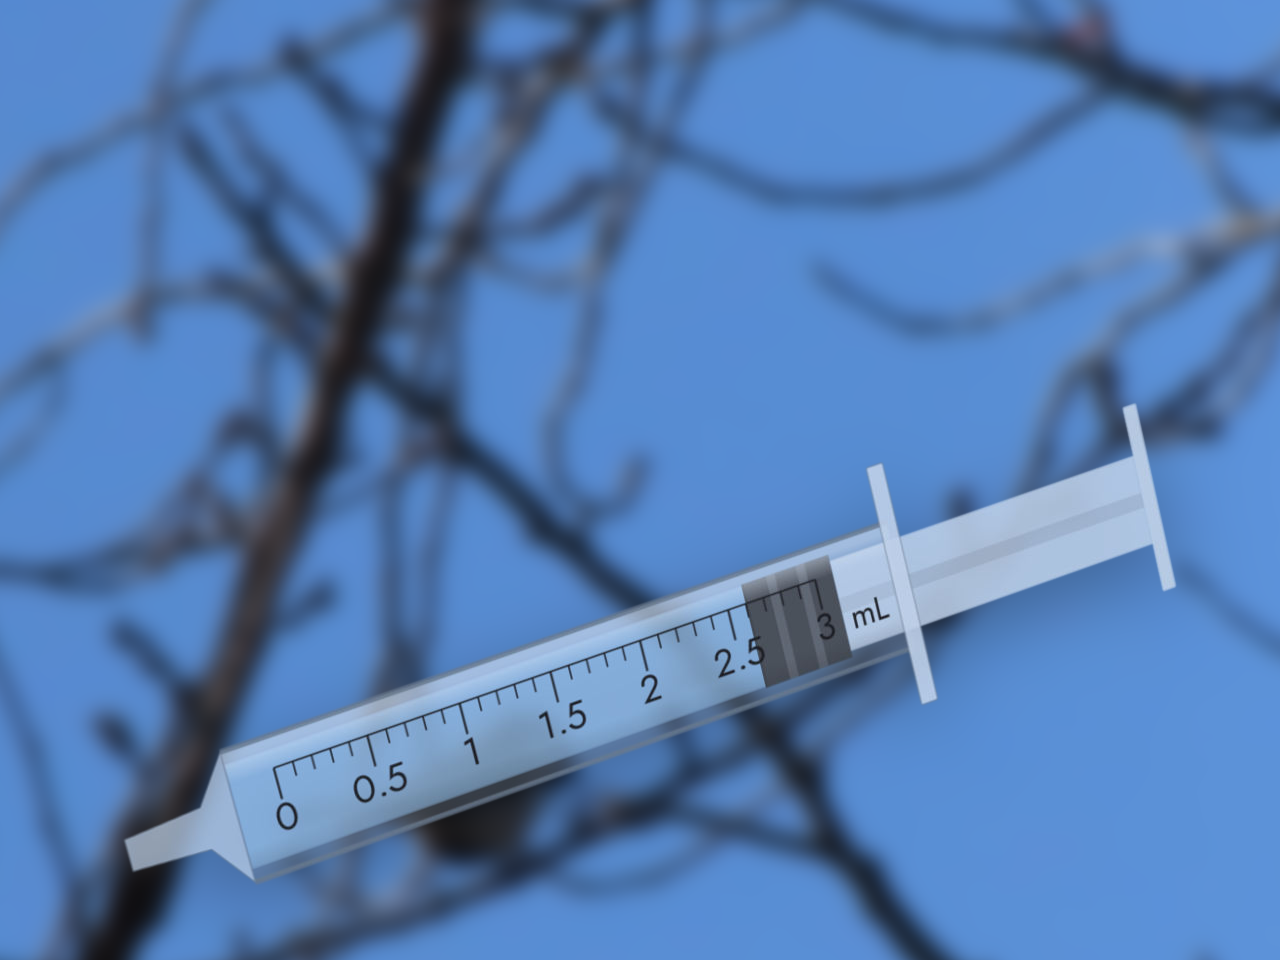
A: 2.6 mL
